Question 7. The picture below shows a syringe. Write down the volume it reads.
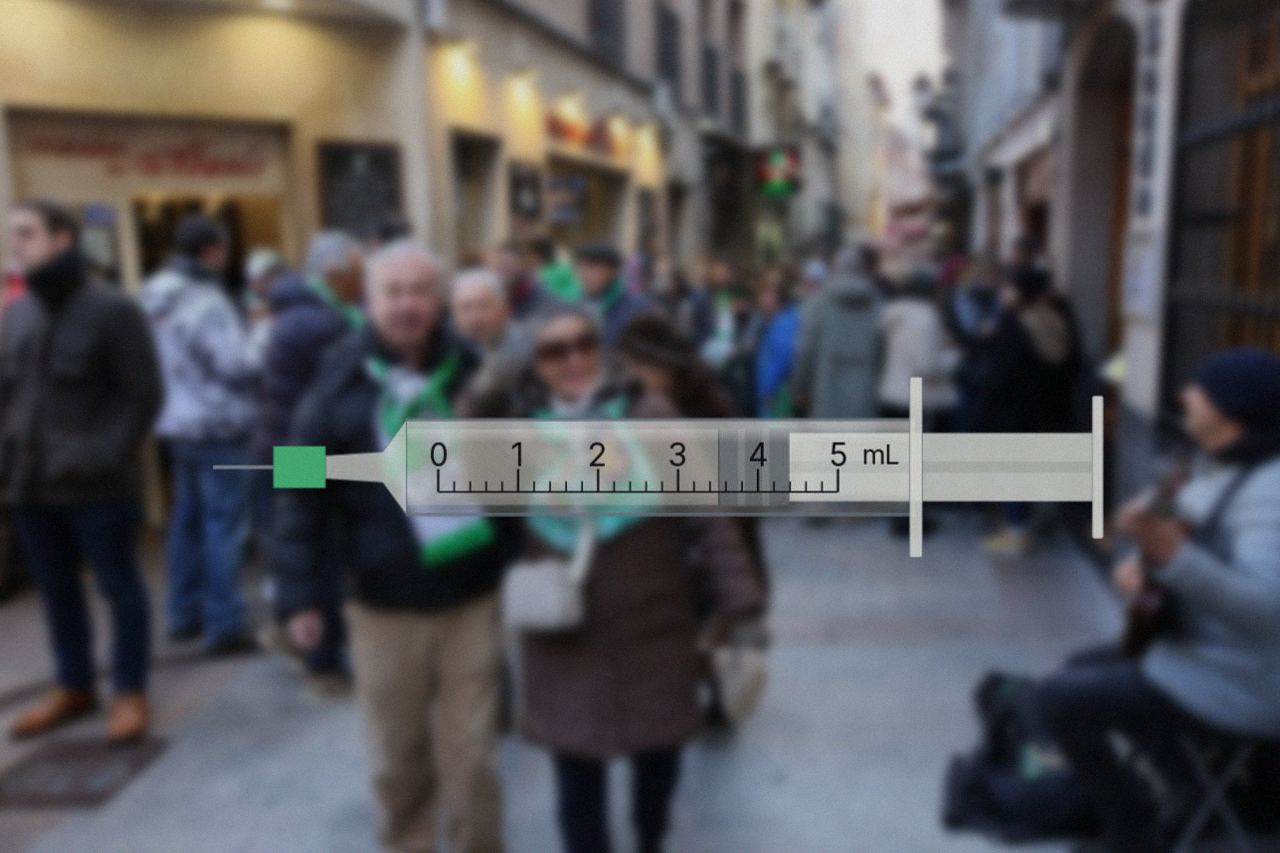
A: 3.5 mL
